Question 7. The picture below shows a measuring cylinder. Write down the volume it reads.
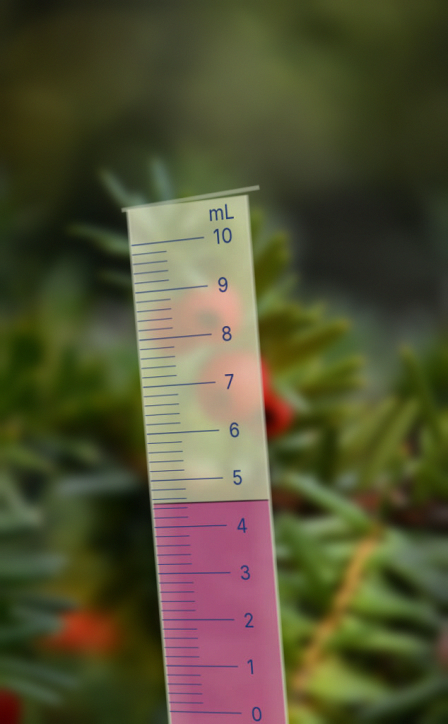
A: 4.5 mL
